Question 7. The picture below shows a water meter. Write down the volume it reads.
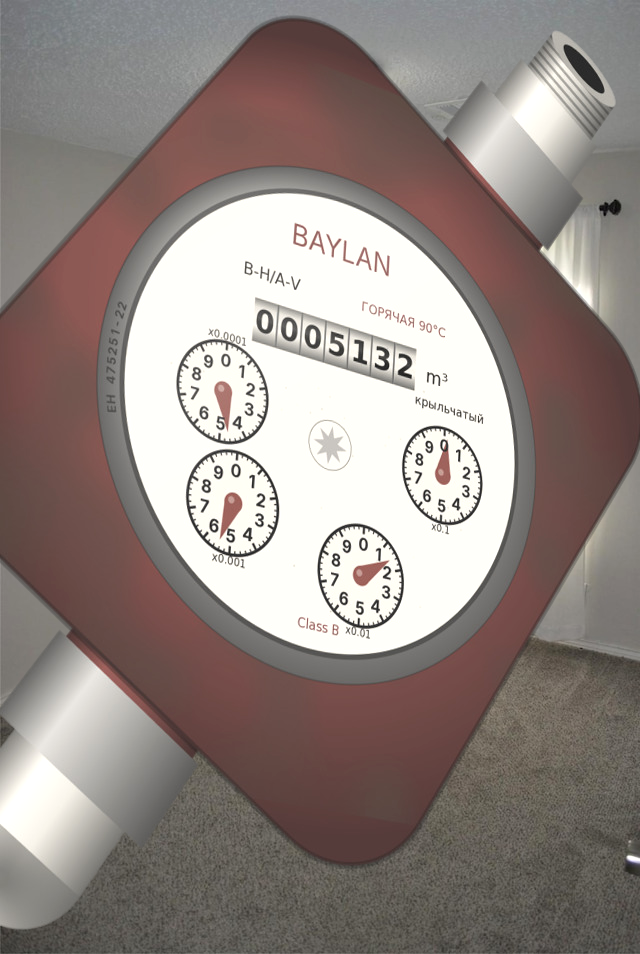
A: 5132.0154 m³
